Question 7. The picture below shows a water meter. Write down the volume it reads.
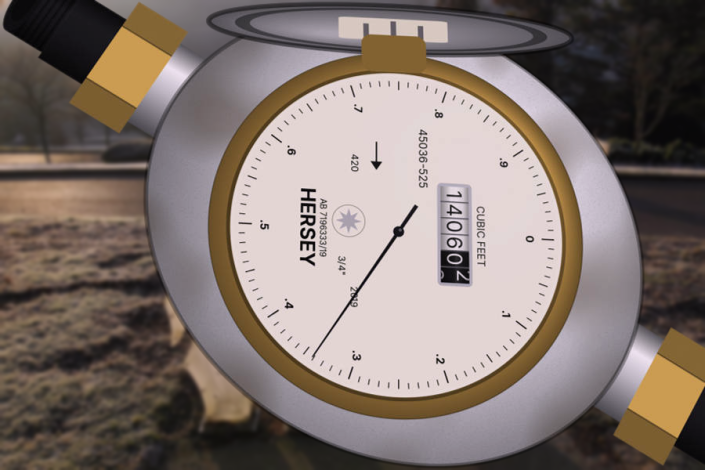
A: 140602.34 ft³
